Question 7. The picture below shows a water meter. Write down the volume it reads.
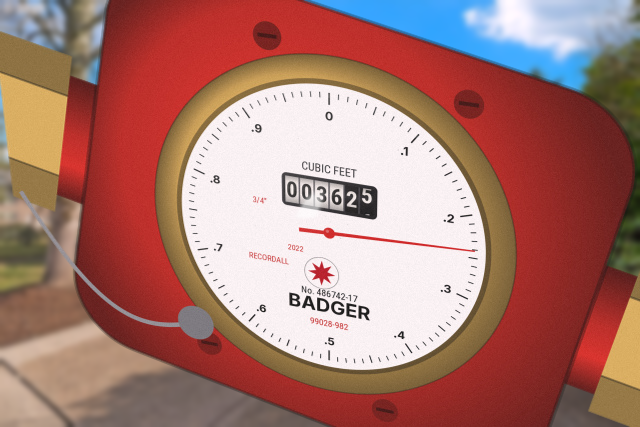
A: 3625.24 ft³
